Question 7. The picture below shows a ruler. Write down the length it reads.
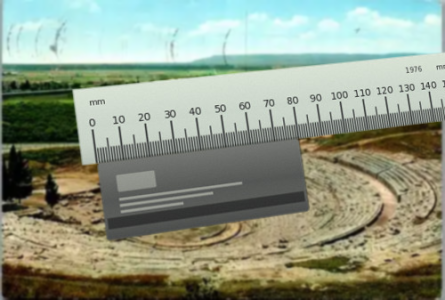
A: 80 mm
